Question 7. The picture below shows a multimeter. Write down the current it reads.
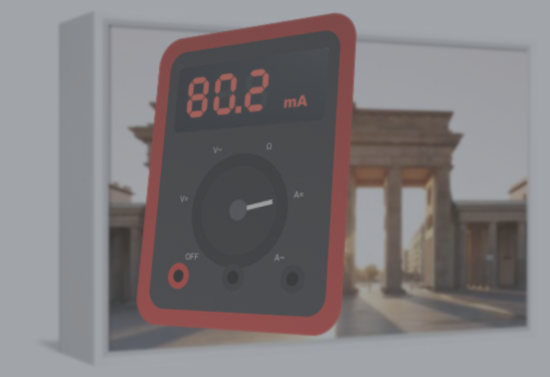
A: 80.2 mA
